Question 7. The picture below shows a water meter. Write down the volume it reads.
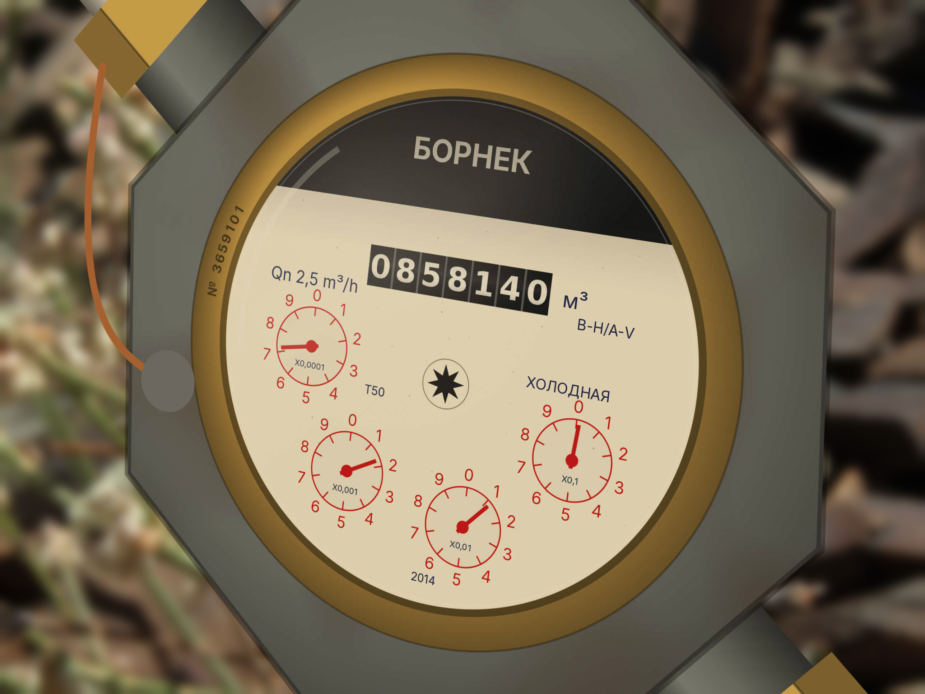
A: 858140.0117 m³
